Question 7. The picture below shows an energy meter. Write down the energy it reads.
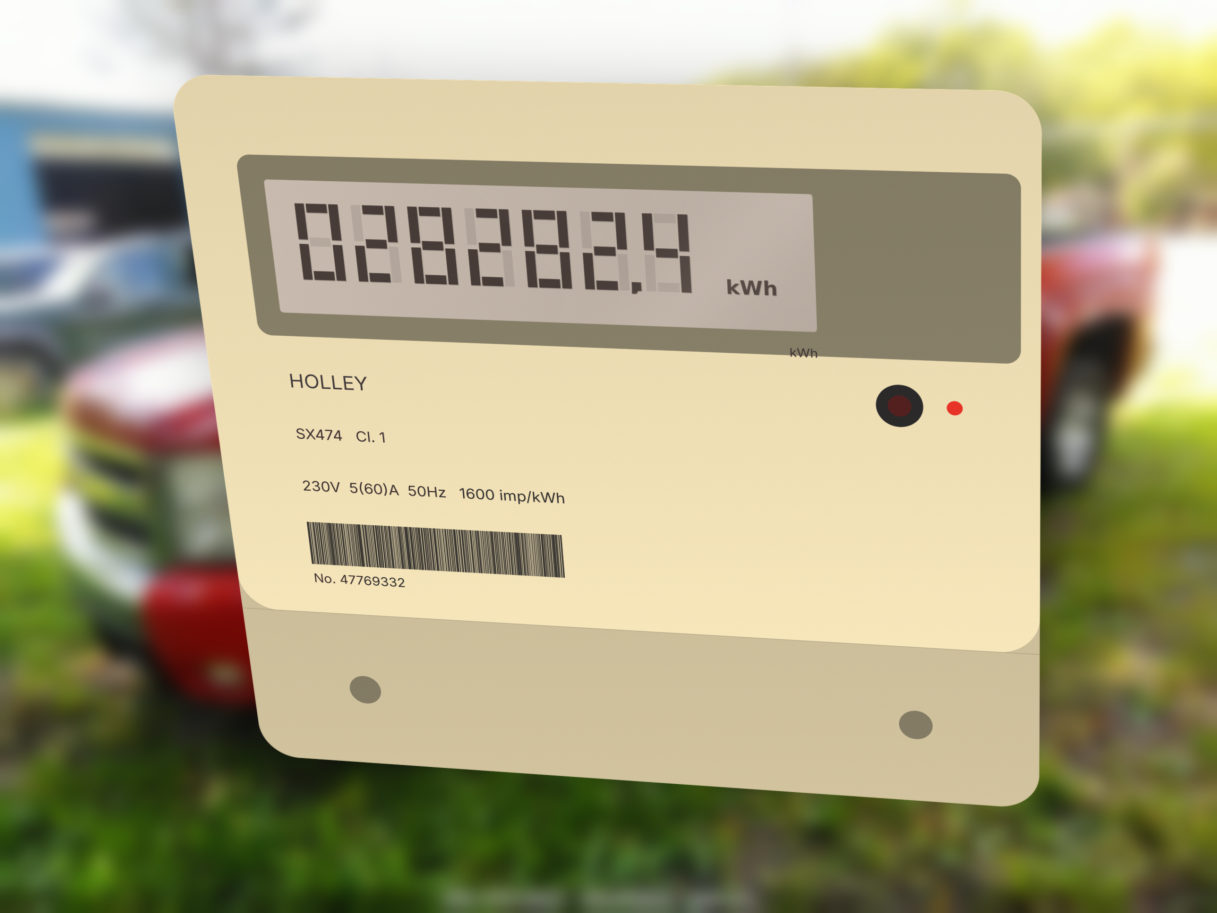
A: 28282.4 kWh
